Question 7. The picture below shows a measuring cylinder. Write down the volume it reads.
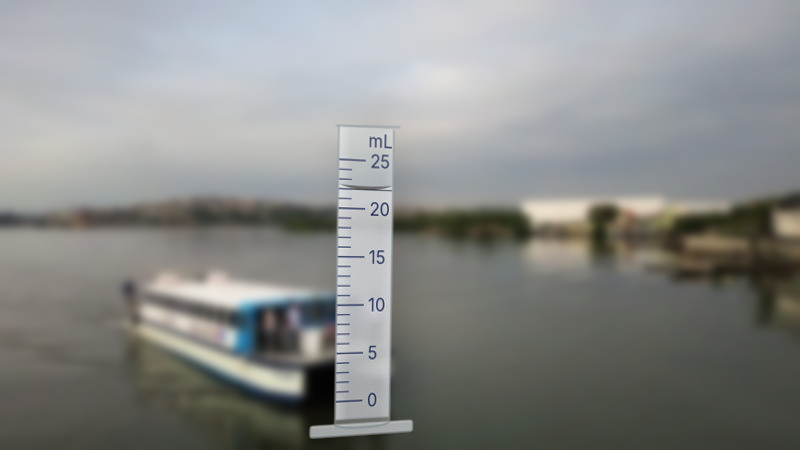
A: 22 mL
